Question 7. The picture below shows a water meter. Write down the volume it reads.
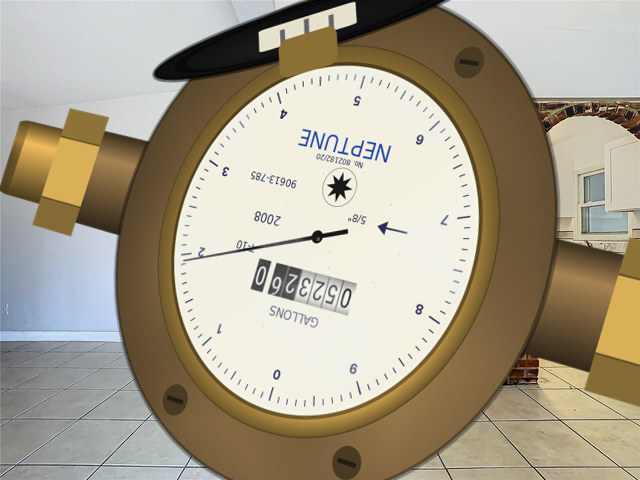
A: 523261.9 gal
